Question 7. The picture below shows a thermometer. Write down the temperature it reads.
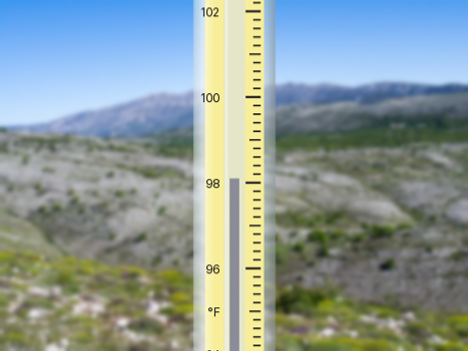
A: 98.1 °F
